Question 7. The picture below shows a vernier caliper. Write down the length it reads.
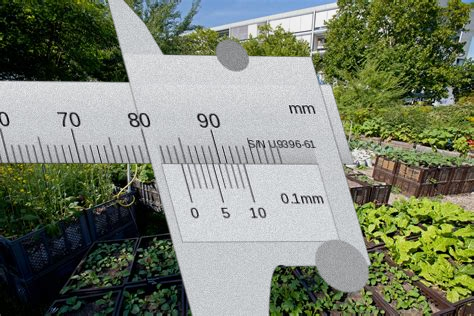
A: 84.4 mm
